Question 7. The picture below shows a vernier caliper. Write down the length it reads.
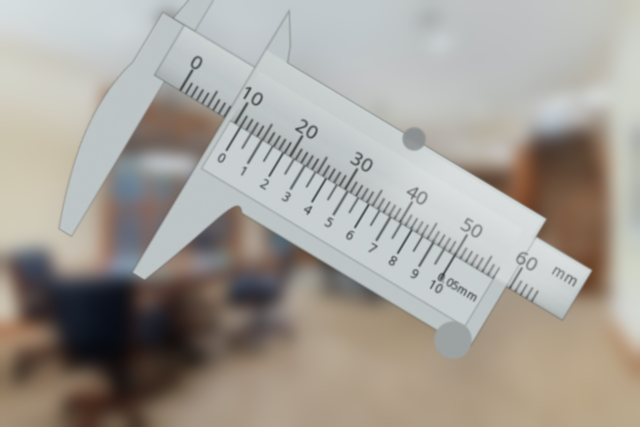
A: 11.0 mm
